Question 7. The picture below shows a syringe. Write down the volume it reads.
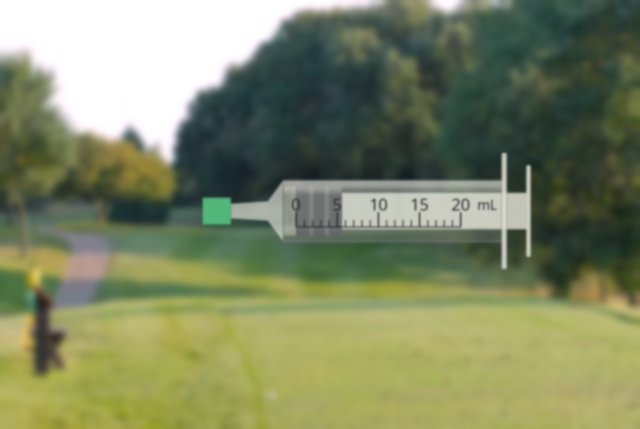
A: 0 mL
